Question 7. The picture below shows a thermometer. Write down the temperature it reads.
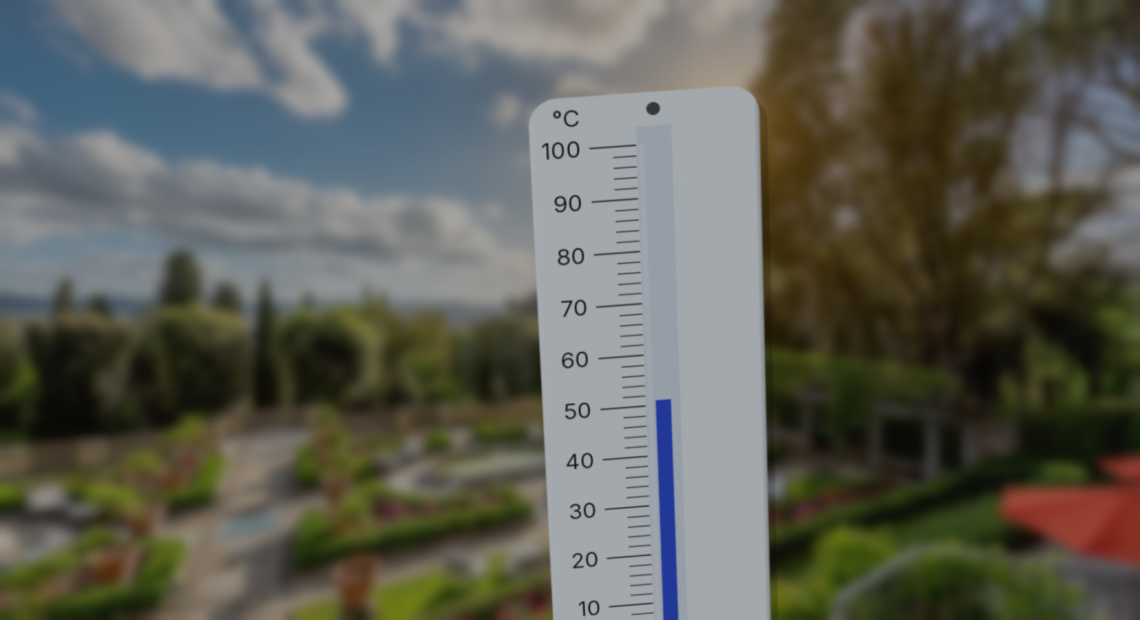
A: 51 °C
